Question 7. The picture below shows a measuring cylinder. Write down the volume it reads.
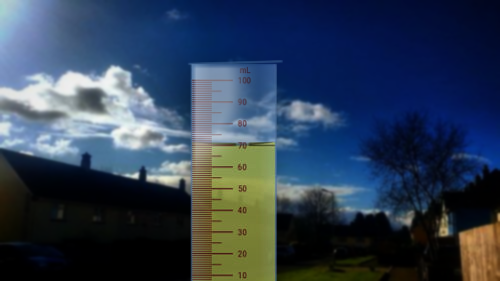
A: 70 mL
